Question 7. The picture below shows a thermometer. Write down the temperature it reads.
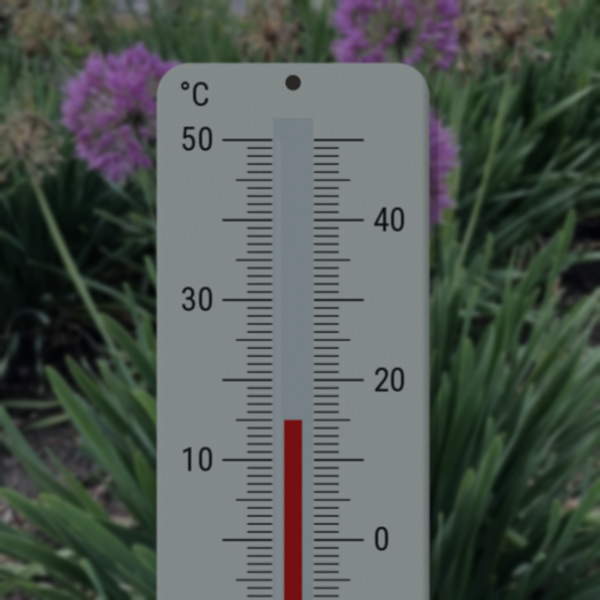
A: 15 °C
